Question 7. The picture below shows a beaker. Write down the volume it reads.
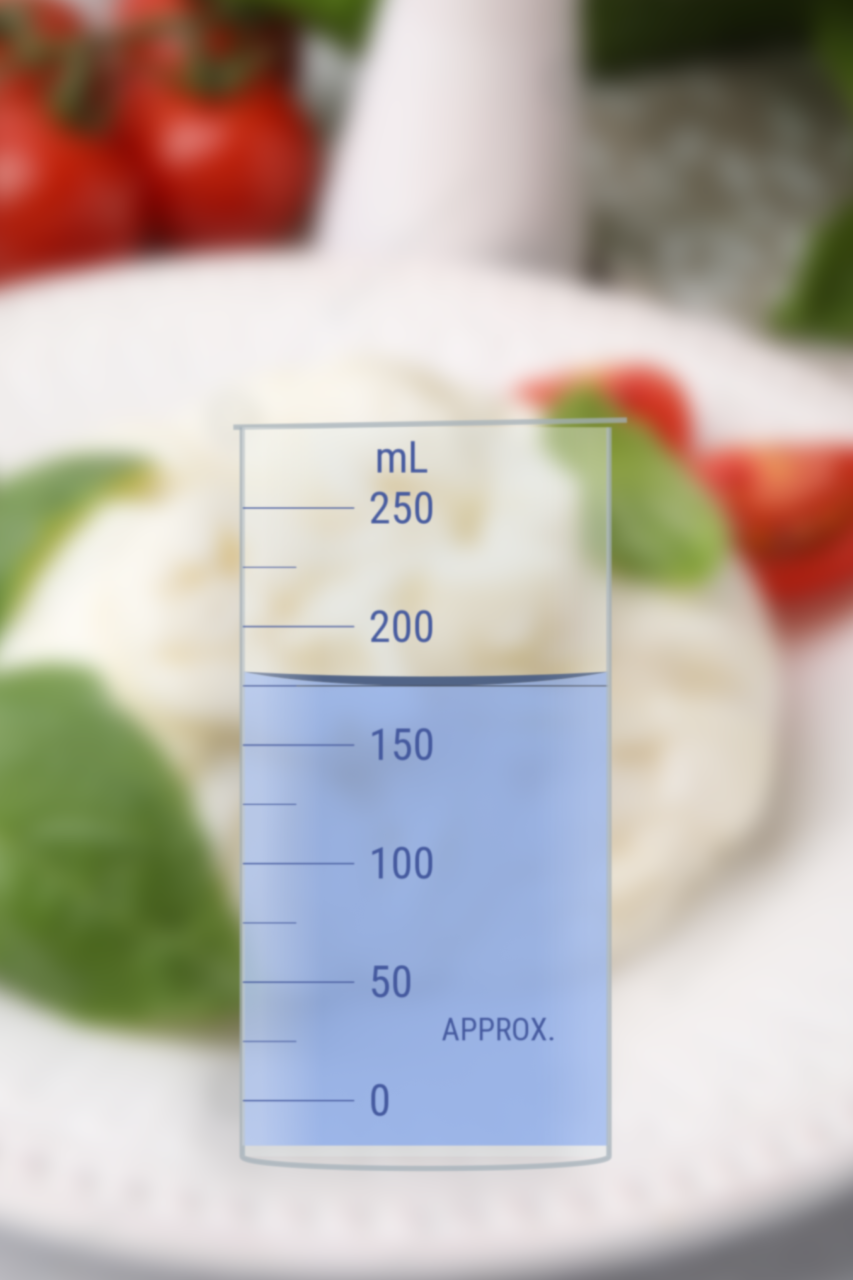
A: 175 mL
